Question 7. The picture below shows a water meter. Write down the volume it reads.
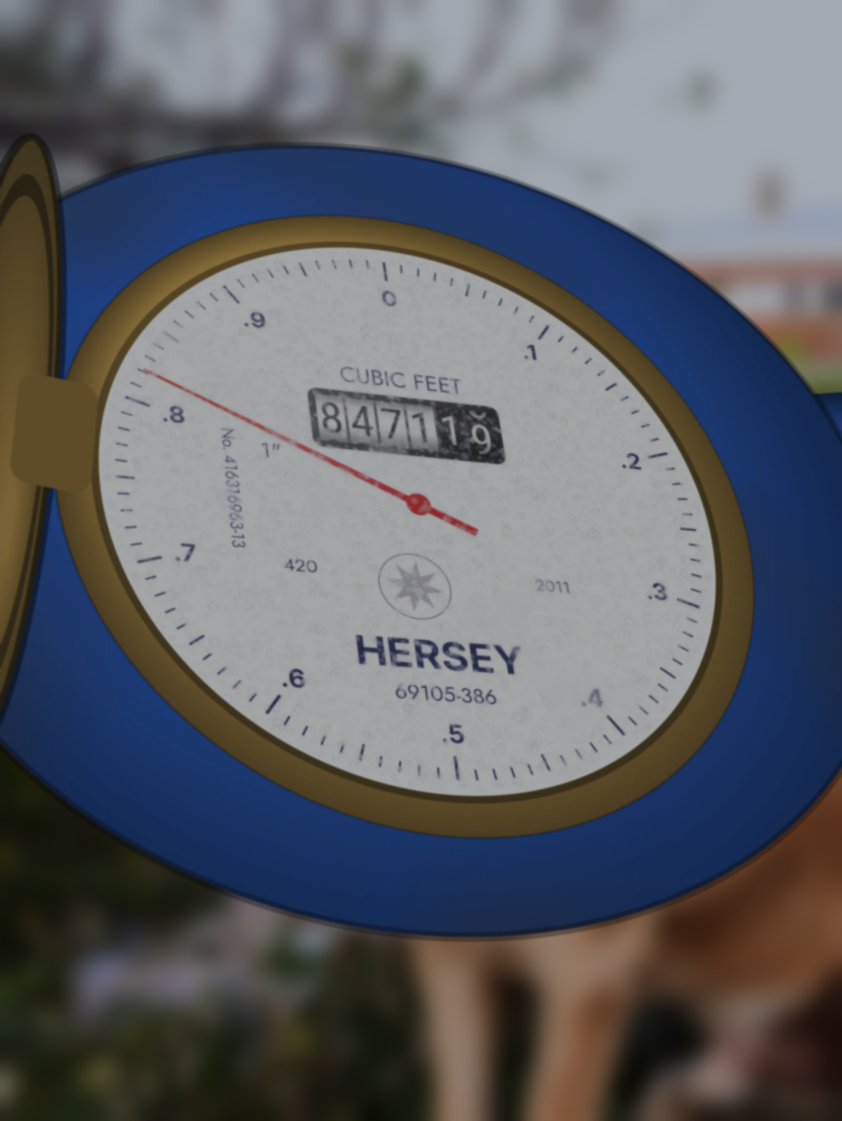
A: 847118.82 ft³
